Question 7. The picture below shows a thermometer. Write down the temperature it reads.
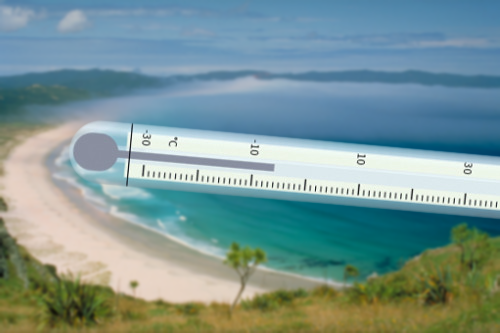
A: -6 °C
